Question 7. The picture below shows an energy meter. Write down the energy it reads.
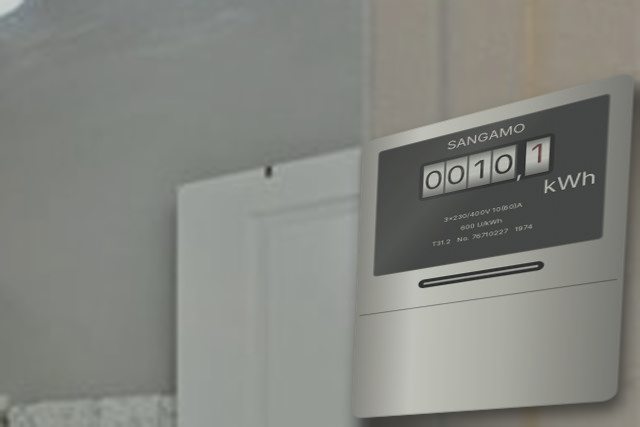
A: 10.1 kWh
